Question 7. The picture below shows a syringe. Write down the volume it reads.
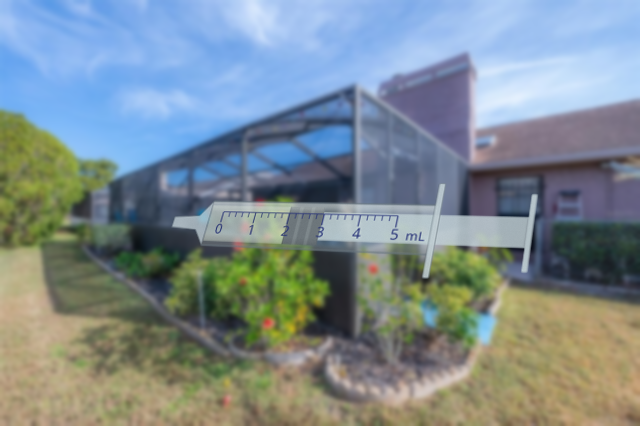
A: 2 mL
